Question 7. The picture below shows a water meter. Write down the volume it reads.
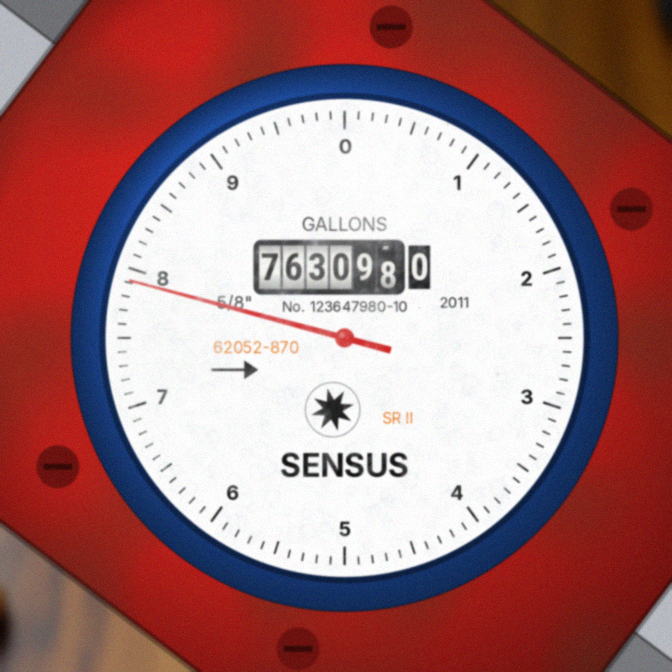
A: 7630977.9 gal
